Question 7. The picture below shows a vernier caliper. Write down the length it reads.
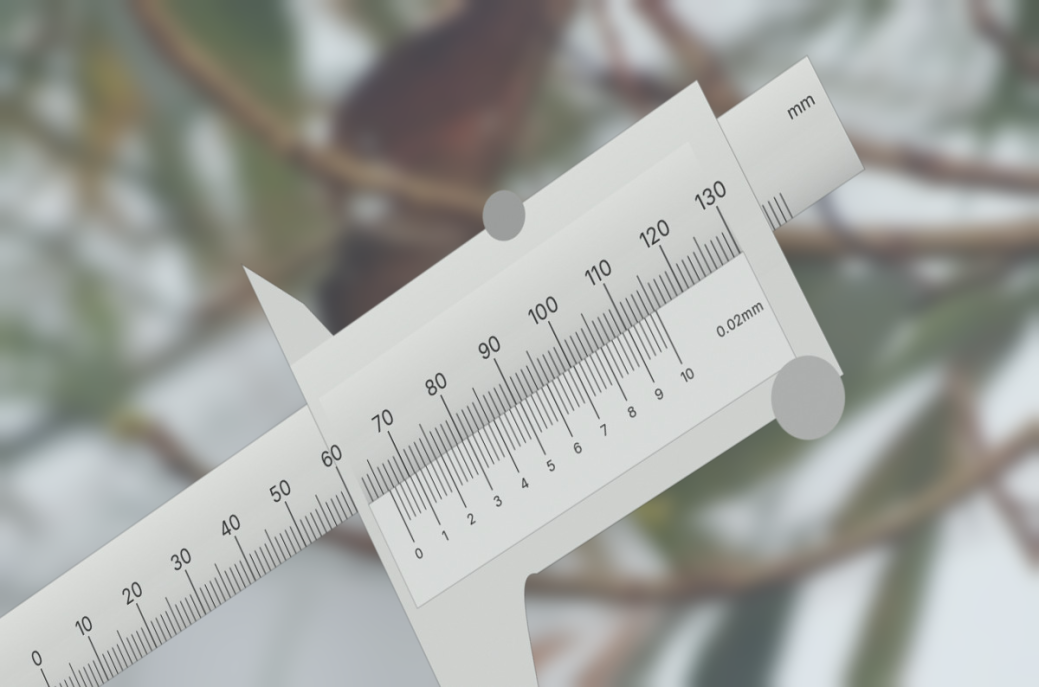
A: 66.2 mm
